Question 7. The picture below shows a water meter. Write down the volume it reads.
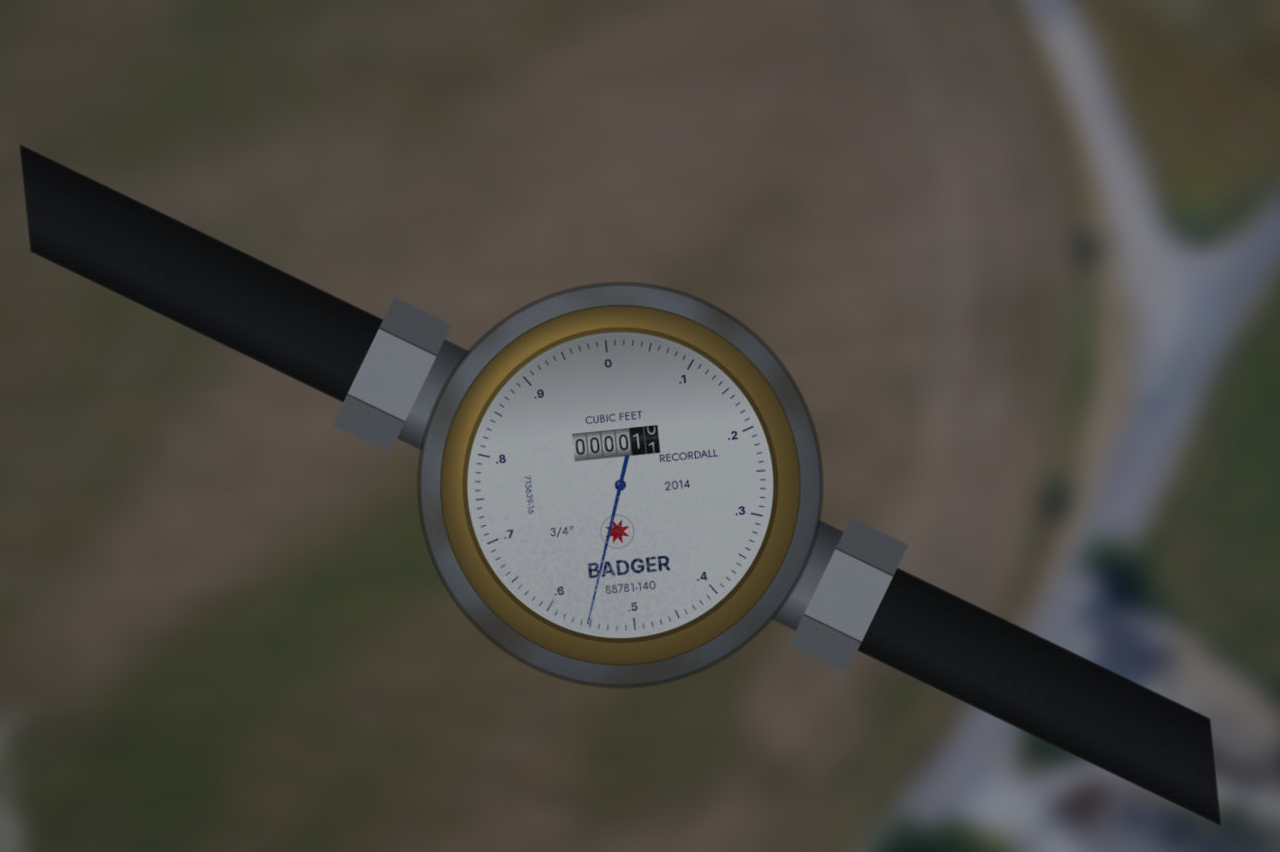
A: 10.55 ft³
